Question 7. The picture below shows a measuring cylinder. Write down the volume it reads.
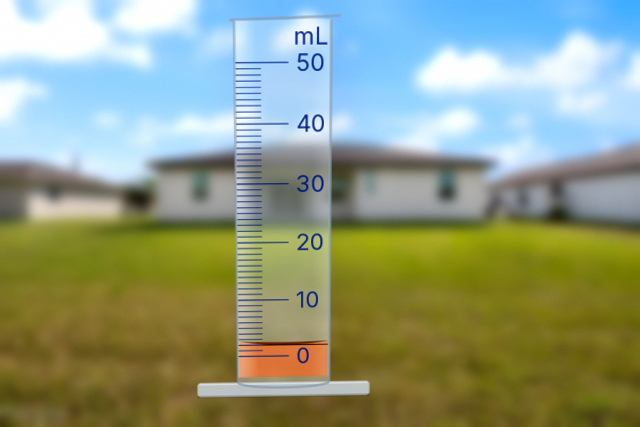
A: 2 mL
